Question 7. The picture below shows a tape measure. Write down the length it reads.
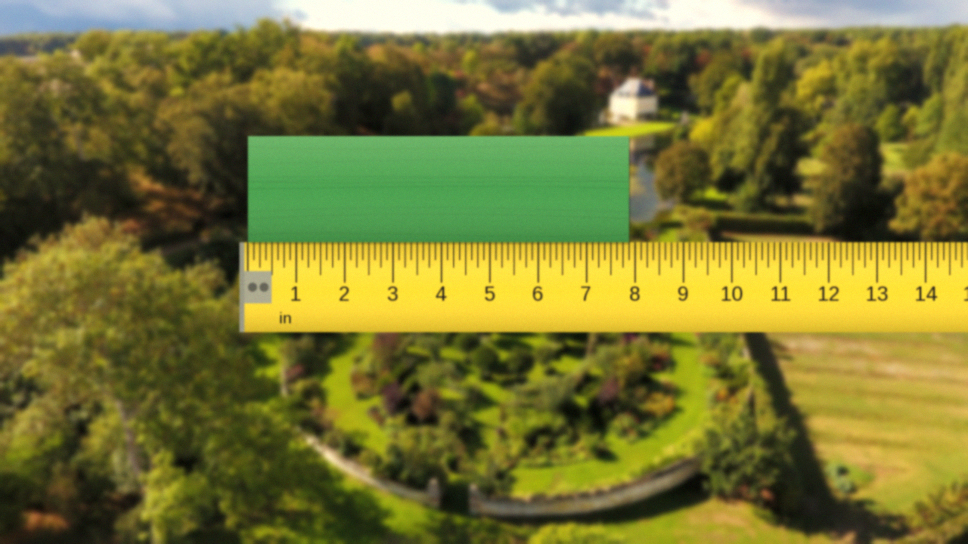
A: 7.875 in
